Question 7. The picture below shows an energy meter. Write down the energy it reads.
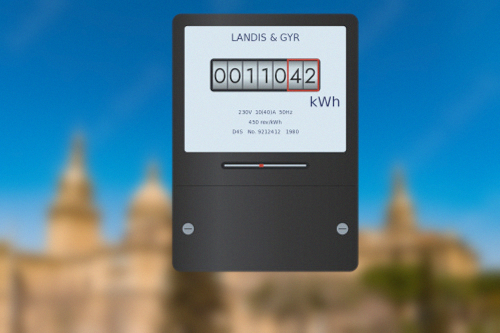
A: 110.42 kWh
